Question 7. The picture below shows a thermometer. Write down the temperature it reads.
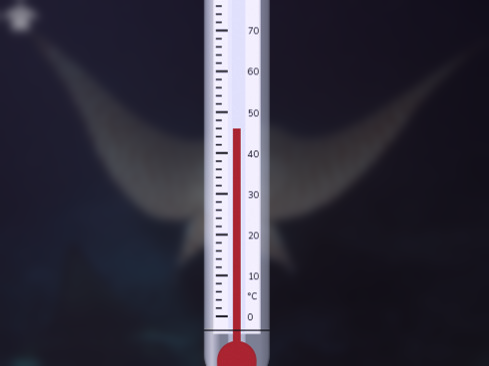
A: 46 °C
